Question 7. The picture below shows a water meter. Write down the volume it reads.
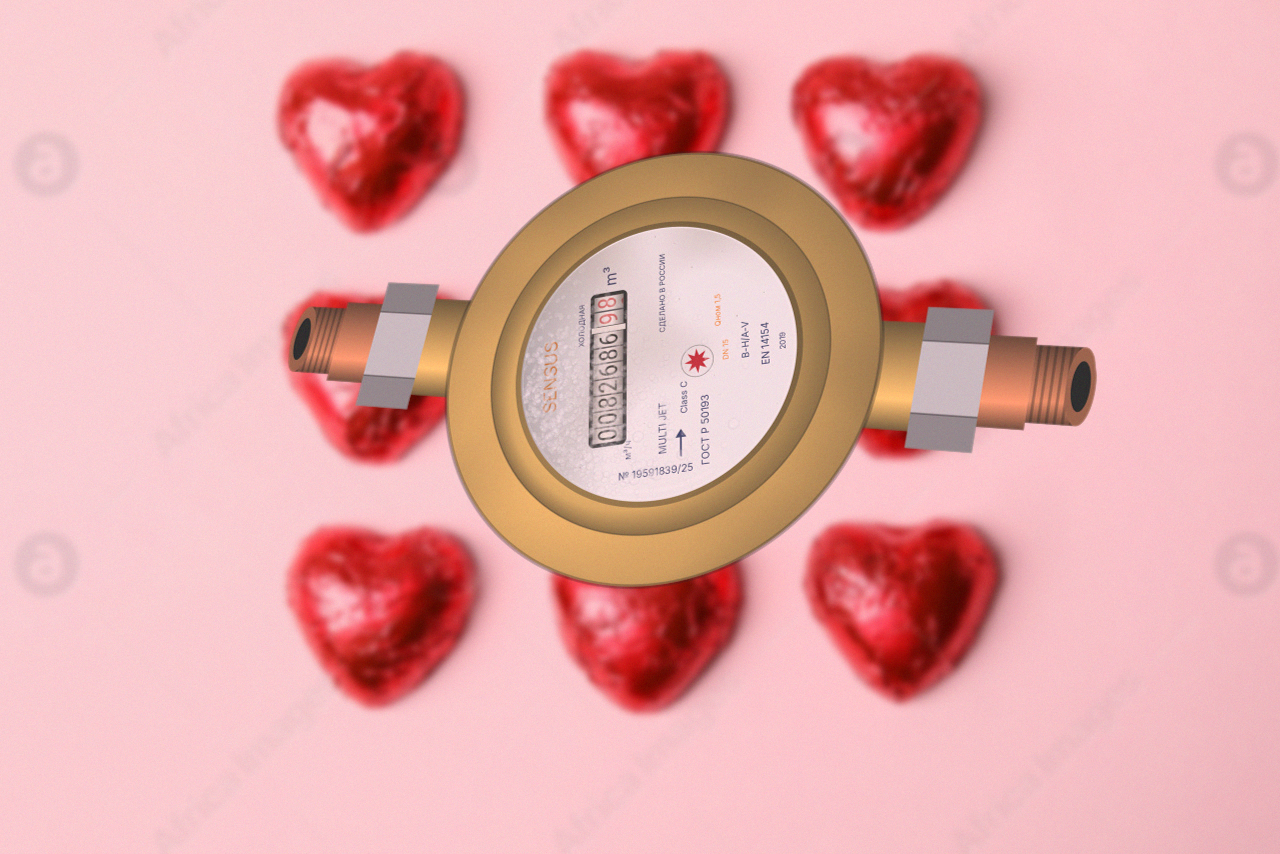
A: 82686.98 m³
